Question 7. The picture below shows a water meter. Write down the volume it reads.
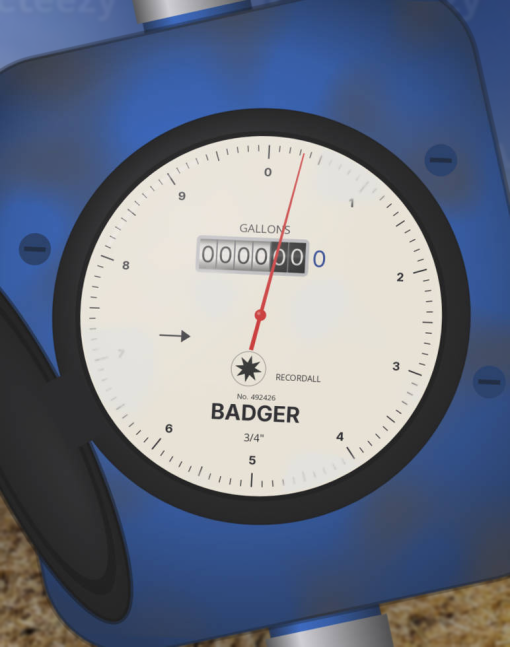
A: 0.3 gal
